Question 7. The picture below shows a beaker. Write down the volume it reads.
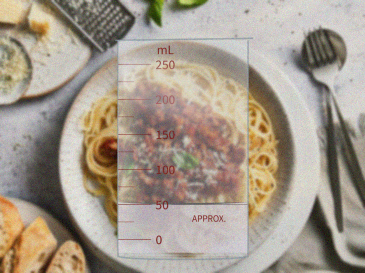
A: 50 mL
